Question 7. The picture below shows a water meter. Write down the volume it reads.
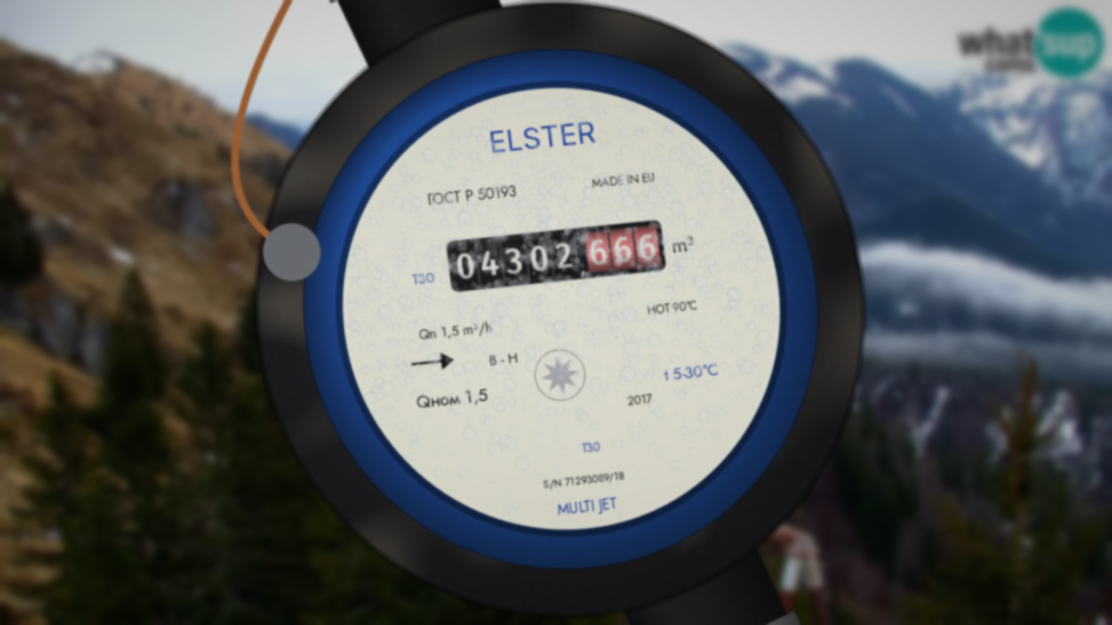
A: 4302.666 m³
